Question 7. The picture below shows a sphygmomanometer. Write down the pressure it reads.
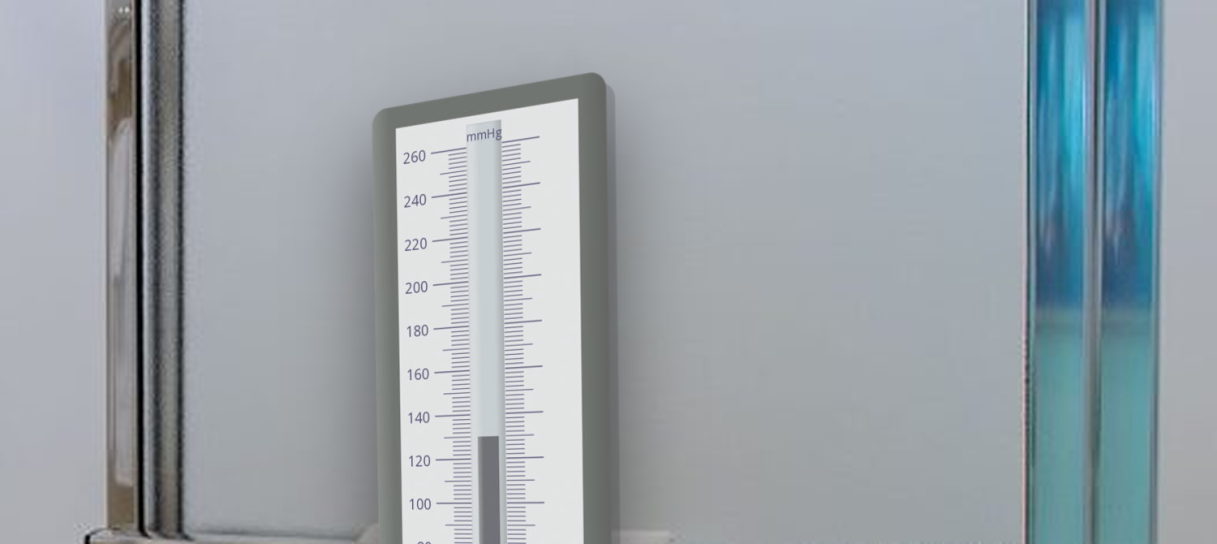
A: 130 mmHg
